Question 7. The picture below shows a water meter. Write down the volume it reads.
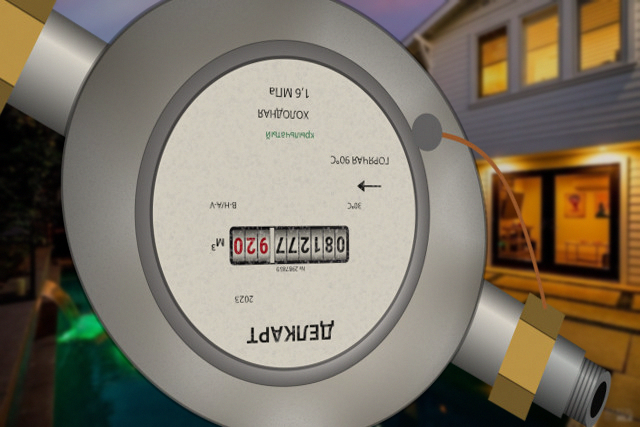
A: 81277.920 m³
